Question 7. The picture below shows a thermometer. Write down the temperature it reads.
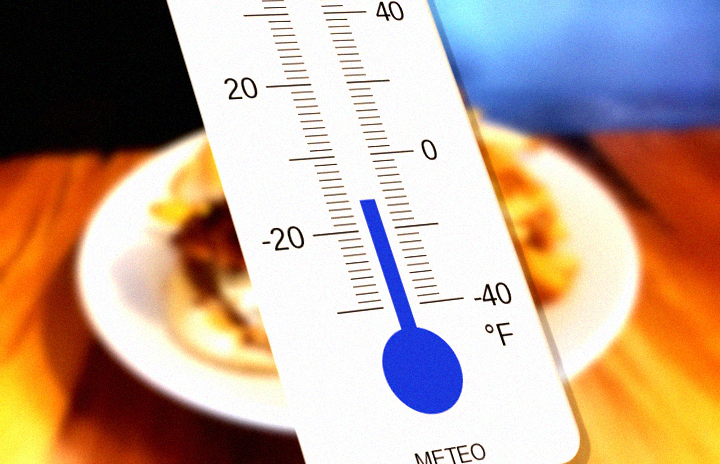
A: -12 °F
